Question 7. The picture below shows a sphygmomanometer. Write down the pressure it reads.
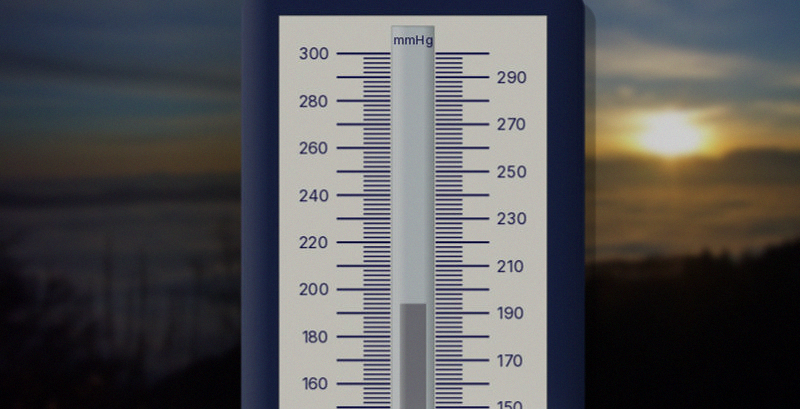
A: 194 mmHg
